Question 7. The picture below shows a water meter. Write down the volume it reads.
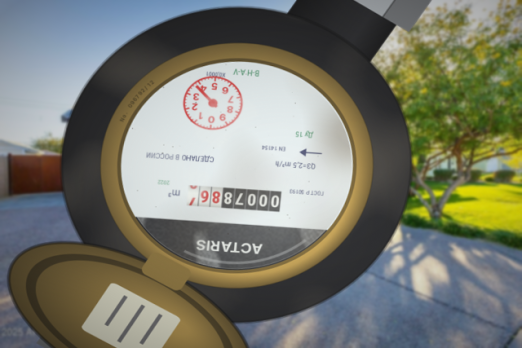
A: 78.8673 m³
